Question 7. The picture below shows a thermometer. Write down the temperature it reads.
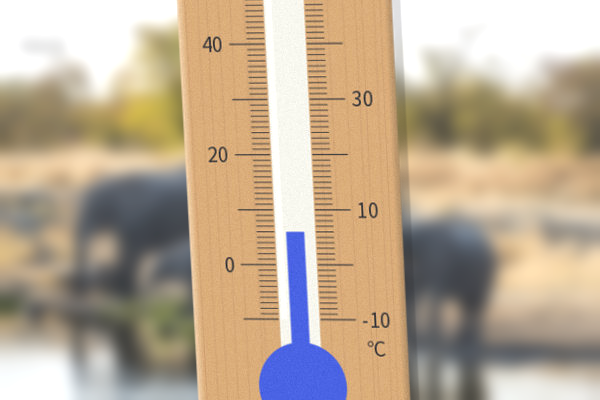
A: 6 °C
